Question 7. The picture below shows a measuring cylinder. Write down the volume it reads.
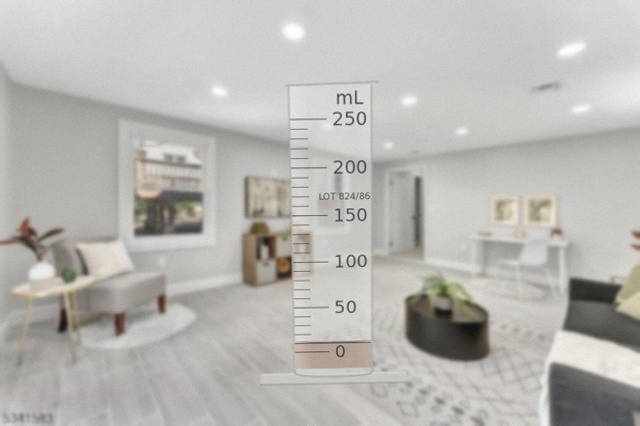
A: 10 mL
